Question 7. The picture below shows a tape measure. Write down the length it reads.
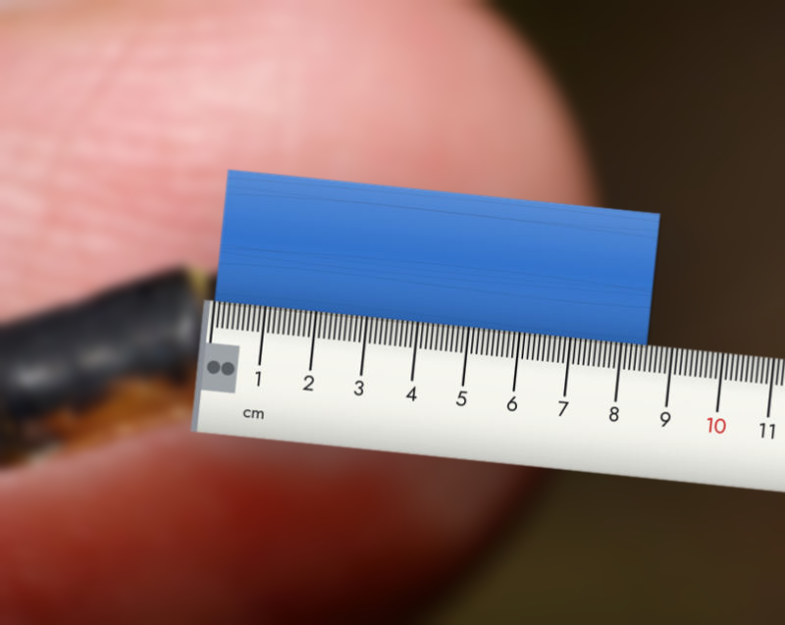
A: 8.5 cm
